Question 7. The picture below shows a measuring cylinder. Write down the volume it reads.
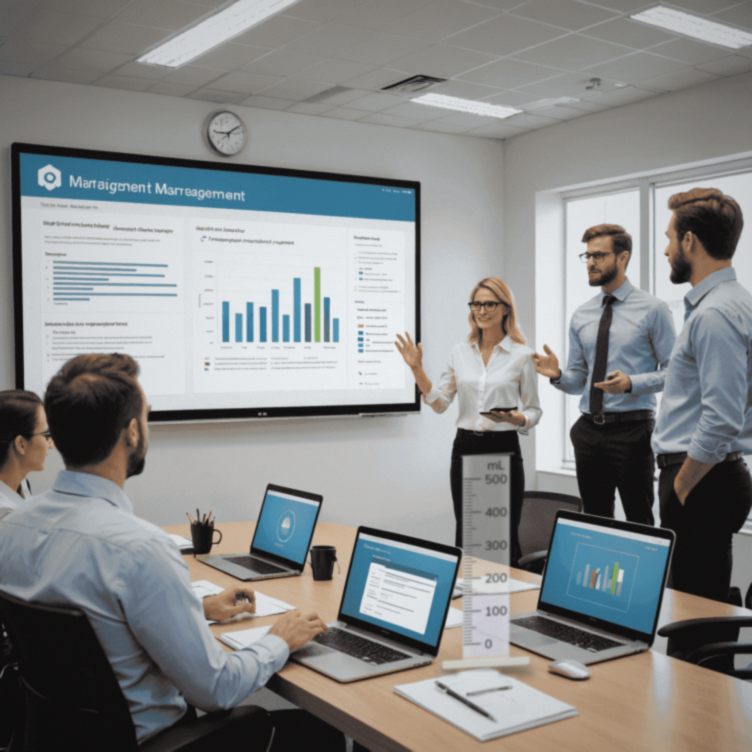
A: 150 mL
